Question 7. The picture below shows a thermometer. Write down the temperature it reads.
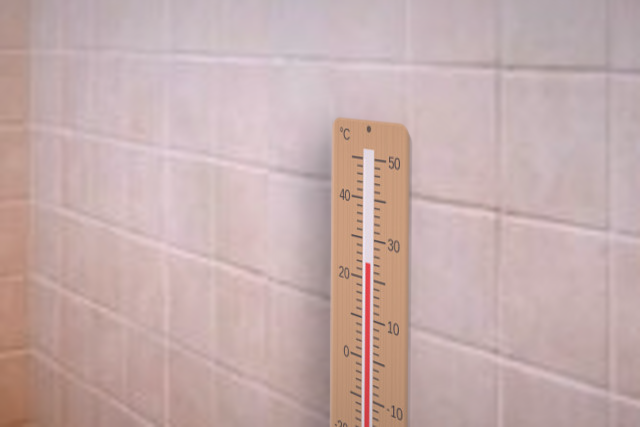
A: 24 °C
